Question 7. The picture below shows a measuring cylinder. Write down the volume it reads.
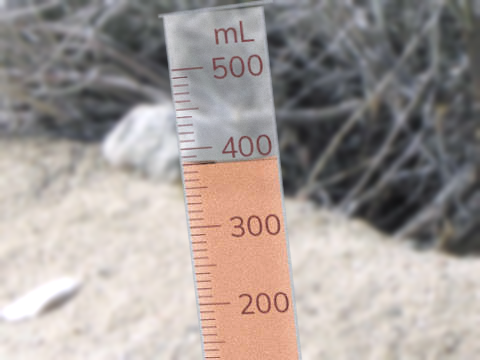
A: 380 mL
